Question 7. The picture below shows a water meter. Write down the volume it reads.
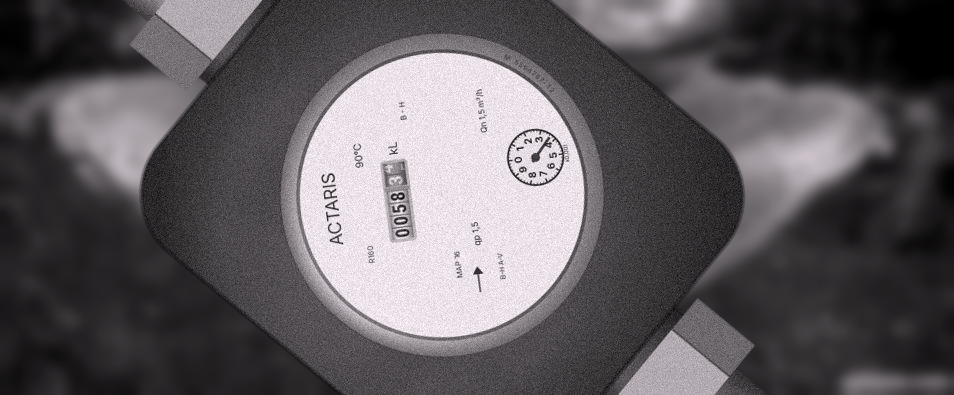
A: 58.343 kL
